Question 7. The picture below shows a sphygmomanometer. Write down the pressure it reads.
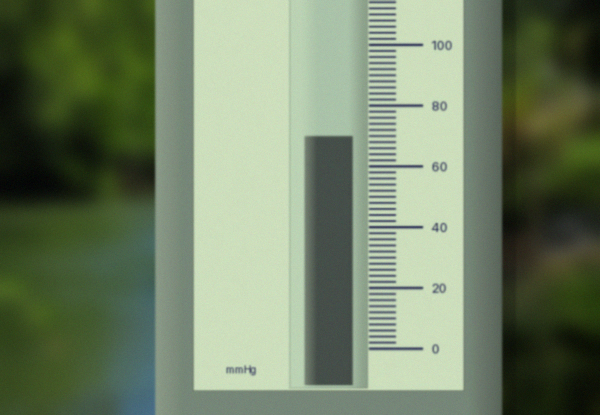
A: 70 mmHg
